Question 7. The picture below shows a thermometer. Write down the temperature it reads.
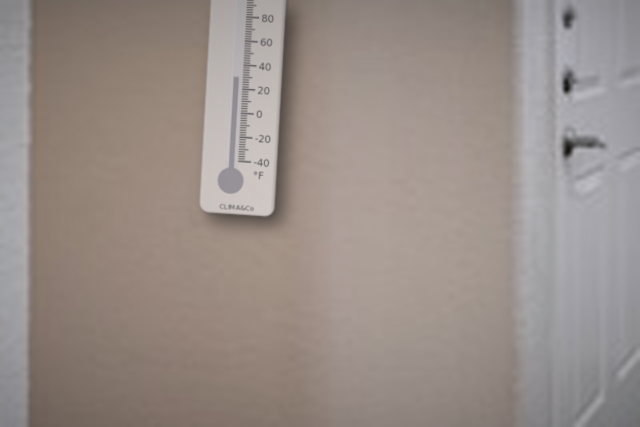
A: 30 °F
